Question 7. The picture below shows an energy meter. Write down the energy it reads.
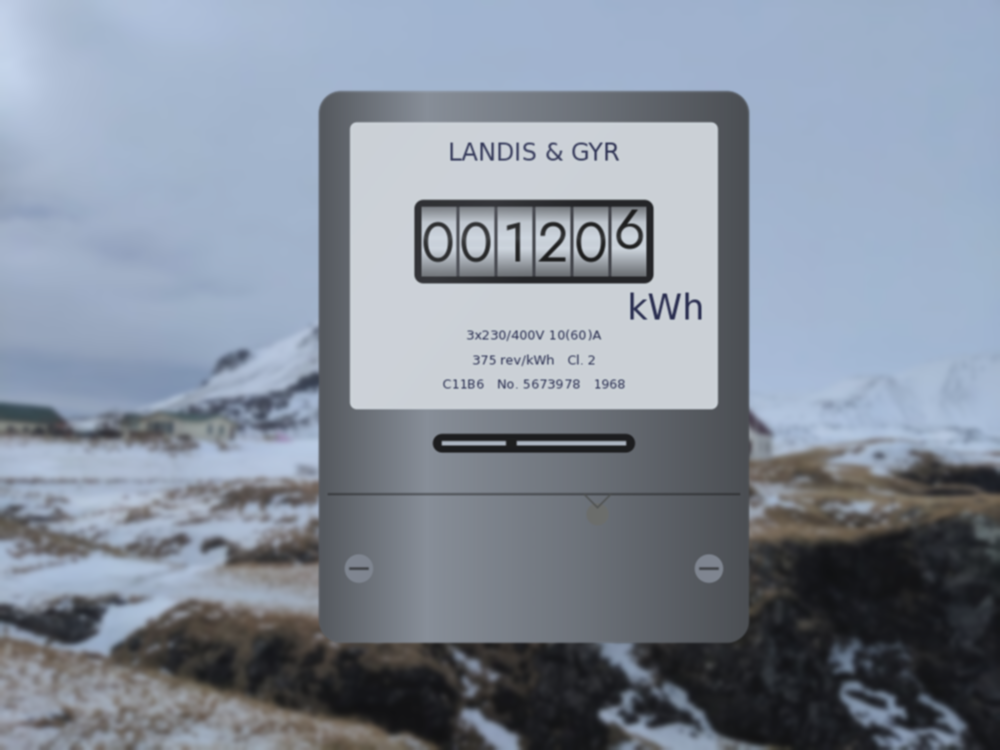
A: 1206 kWh
